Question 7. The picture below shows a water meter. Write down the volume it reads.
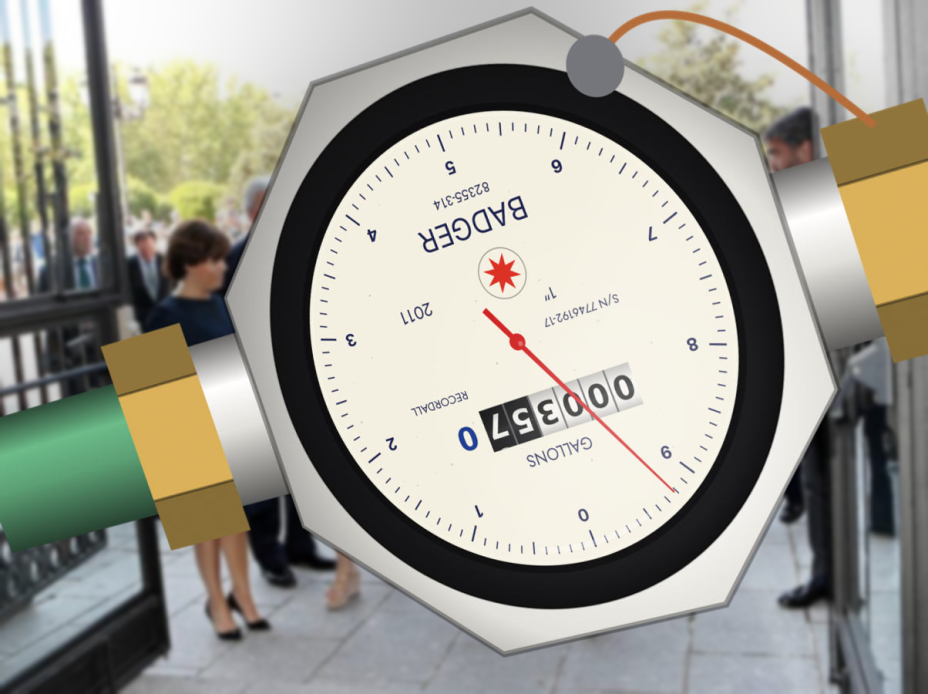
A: 3569.2 gal
